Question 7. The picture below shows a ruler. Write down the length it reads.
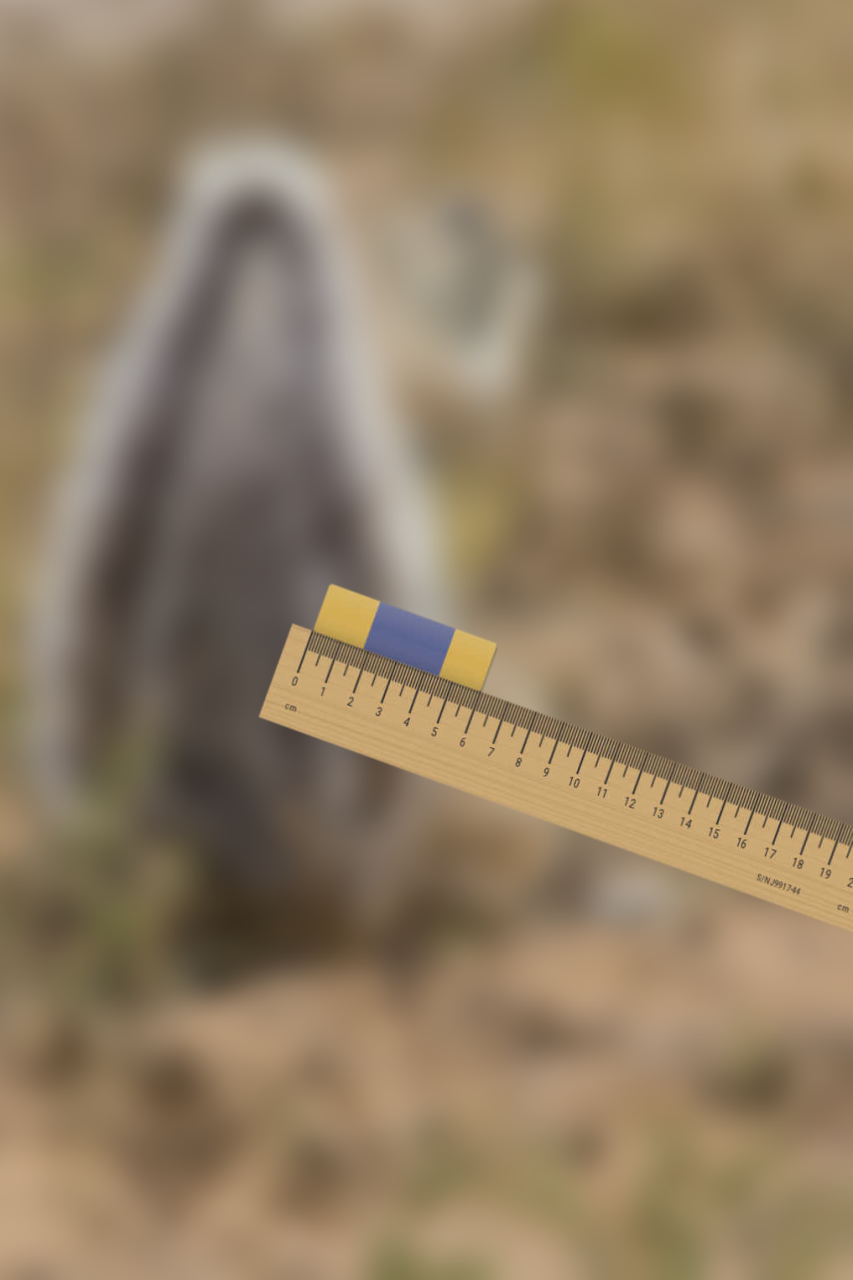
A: 6 cm
